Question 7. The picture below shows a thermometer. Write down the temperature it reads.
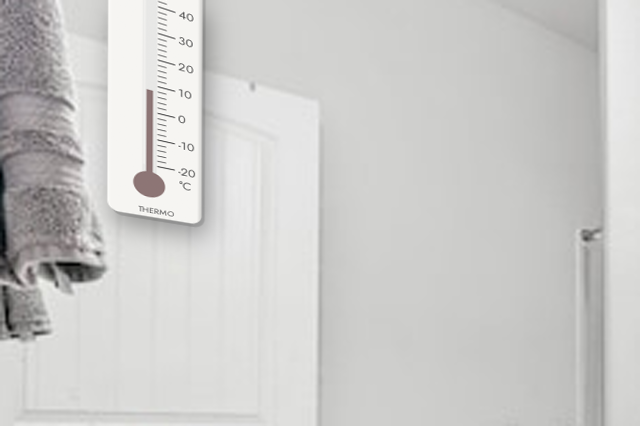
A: 8 °C
